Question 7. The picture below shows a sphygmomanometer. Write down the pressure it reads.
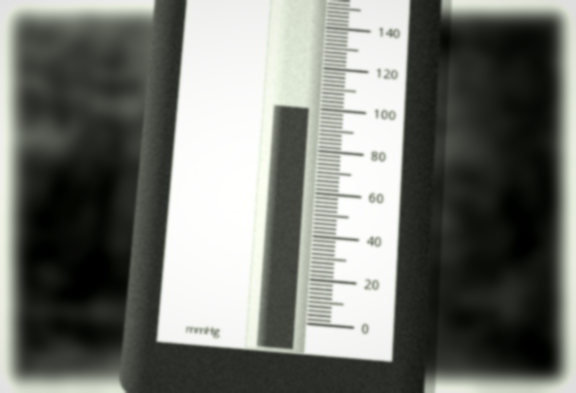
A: 100 mmHg
